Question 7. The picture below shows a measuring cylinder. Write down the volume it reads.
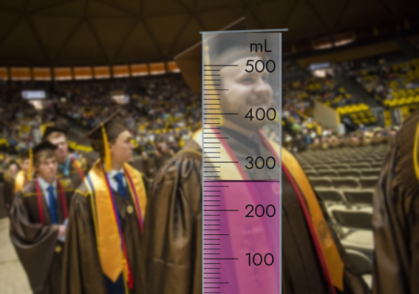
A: 260 mL
